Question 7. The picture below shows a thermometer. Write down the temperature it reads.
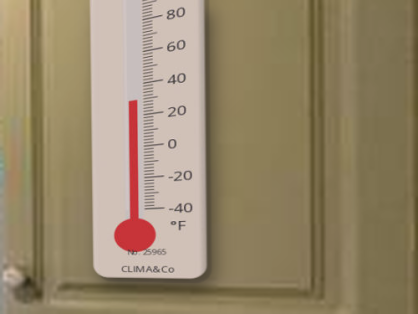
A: 30 °F
